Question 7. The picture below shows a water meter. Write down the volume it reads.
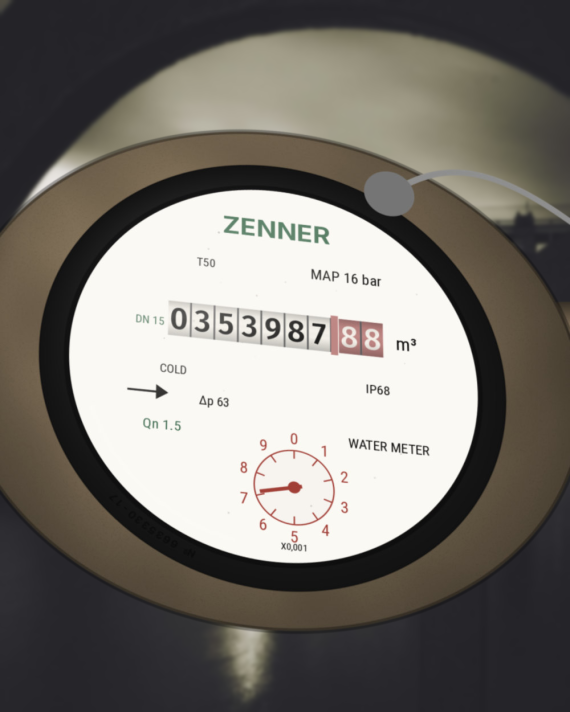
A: 353987.887 m³
